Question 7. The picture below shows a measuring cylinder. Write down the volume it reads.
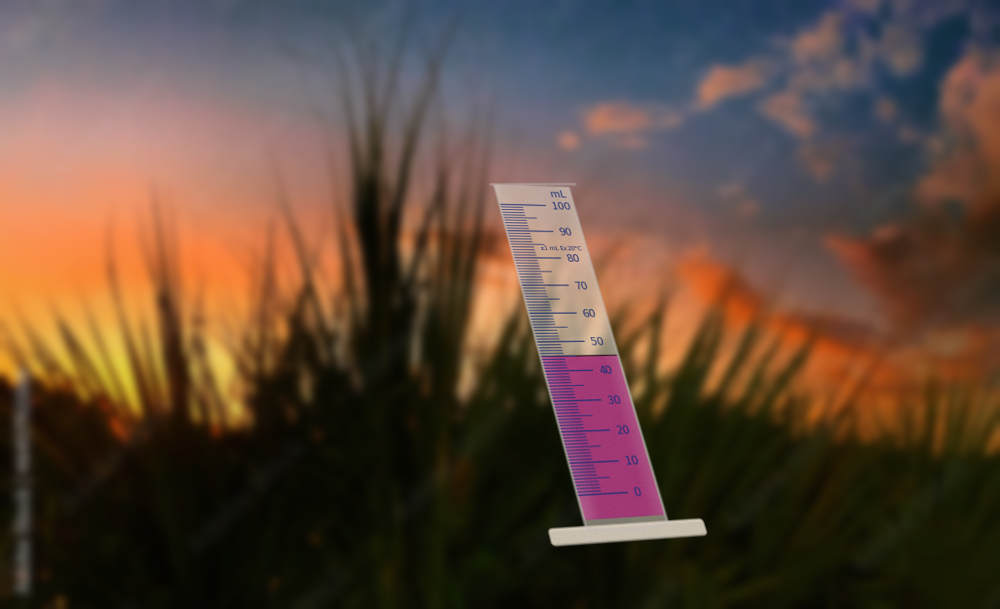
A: 45 mL
